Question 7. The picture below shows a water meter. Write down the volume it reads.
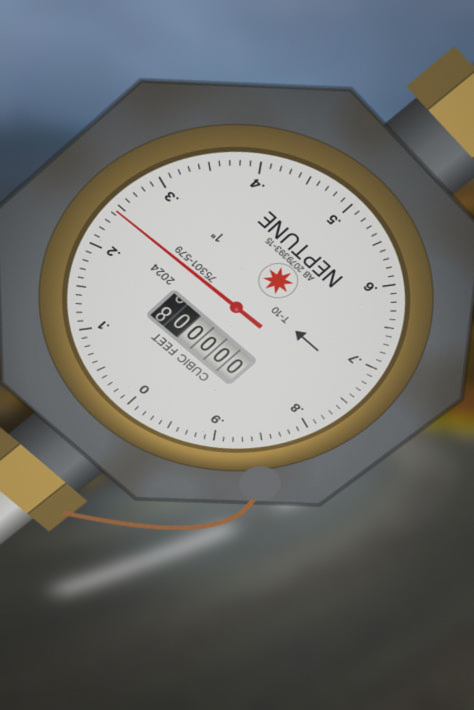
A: 8.24 ft³
